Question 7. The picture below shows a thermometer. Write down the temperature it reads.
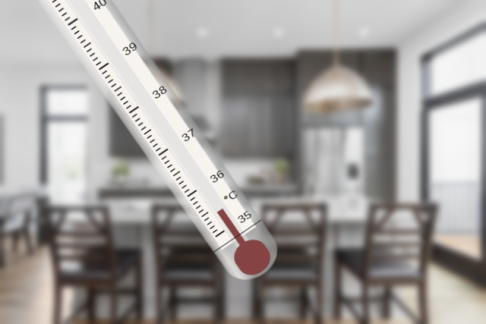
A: 35.4 °C
